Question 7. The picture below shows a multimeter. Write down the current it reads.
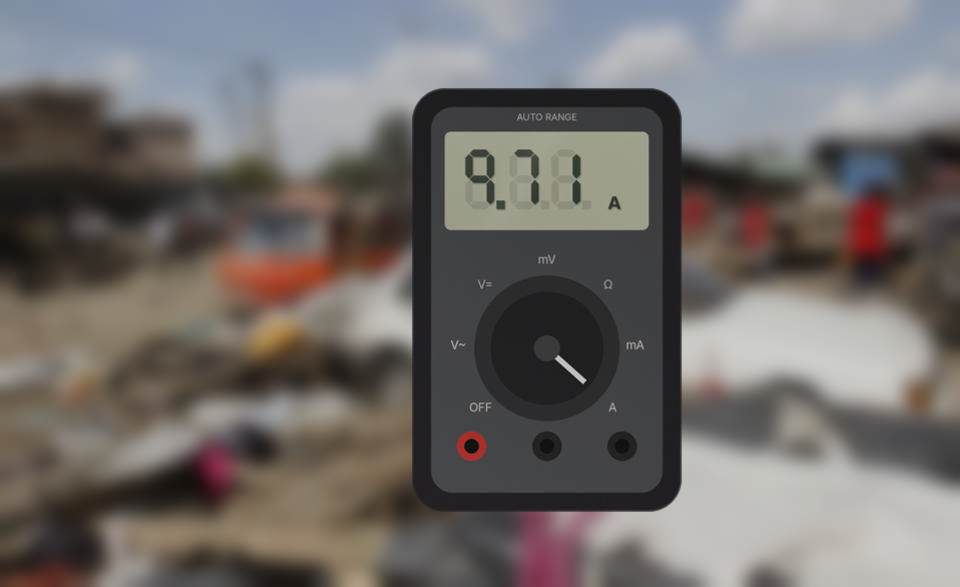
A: 9.71 A
